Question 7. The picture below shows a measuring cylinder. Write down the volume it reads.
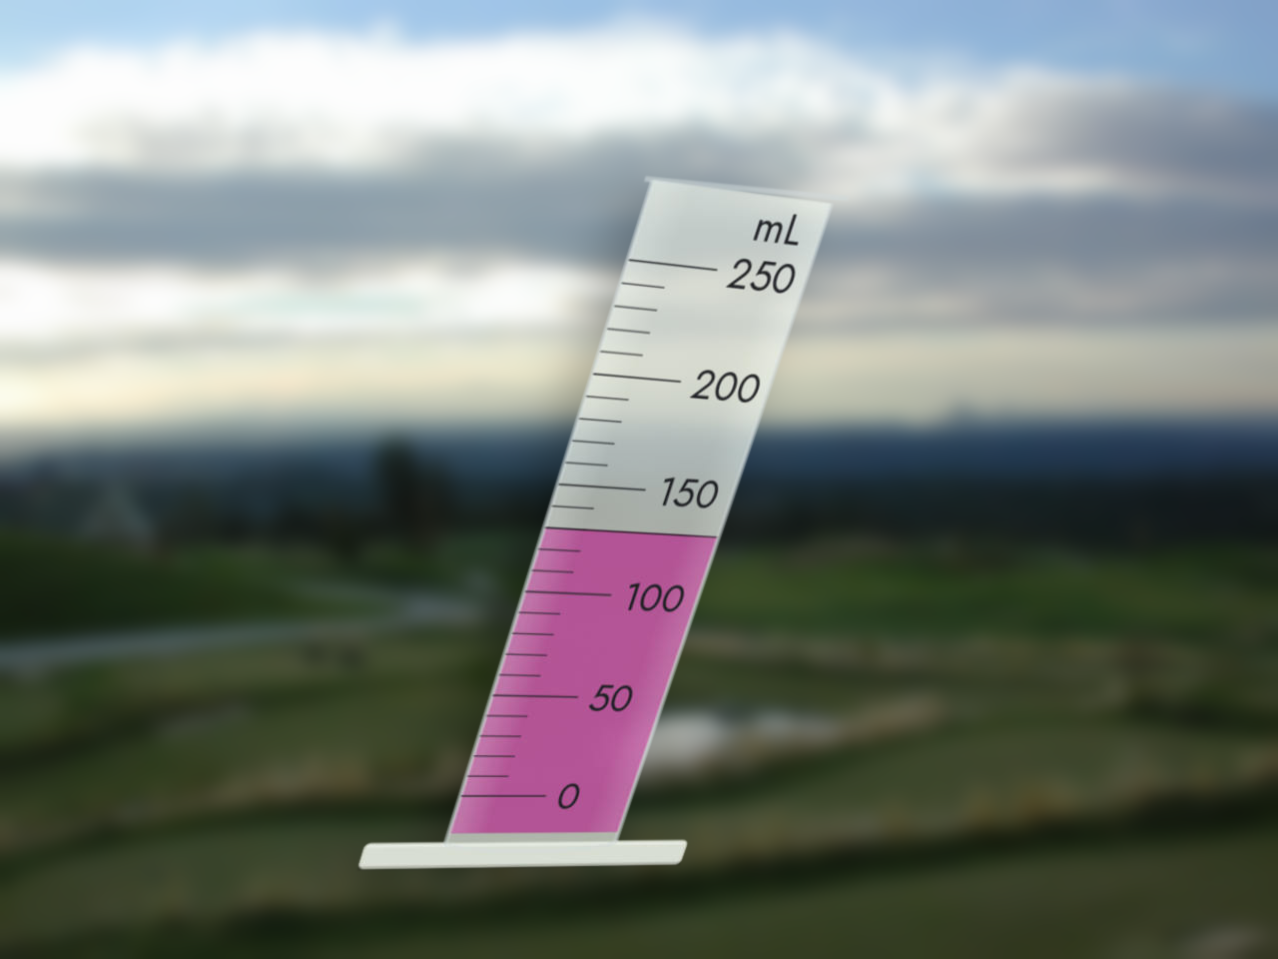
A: 130 mL
